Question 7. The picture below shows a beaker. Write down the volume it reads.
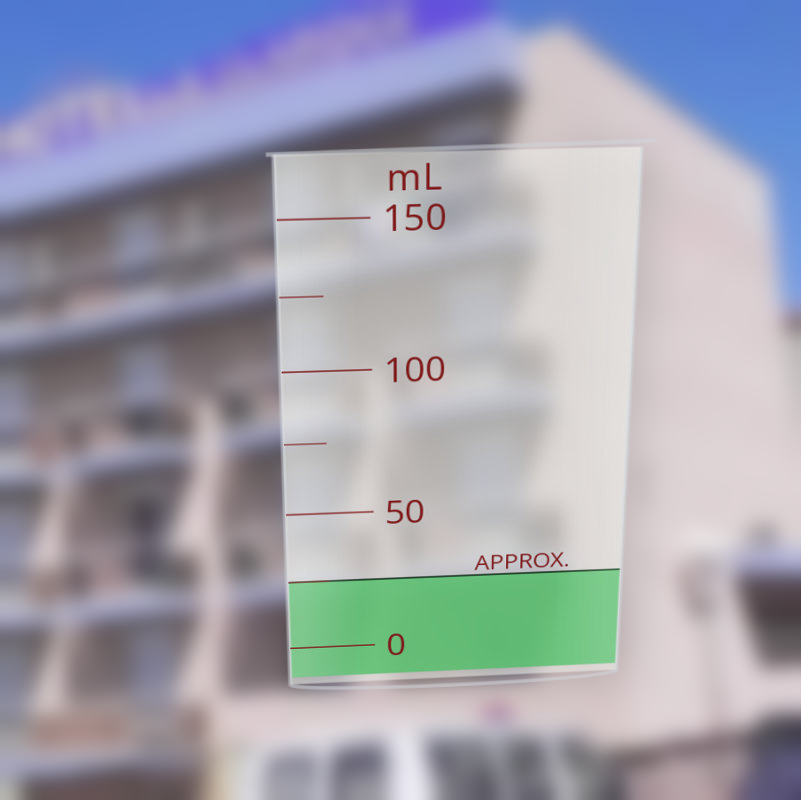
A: 25 mL
